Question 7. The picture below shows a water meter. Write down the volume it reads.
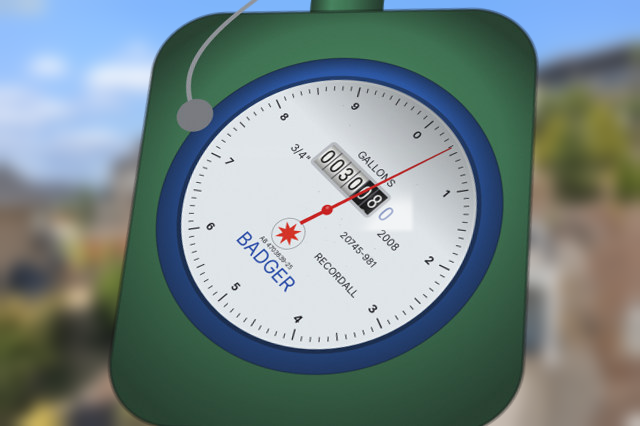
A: 30080.4 gal
